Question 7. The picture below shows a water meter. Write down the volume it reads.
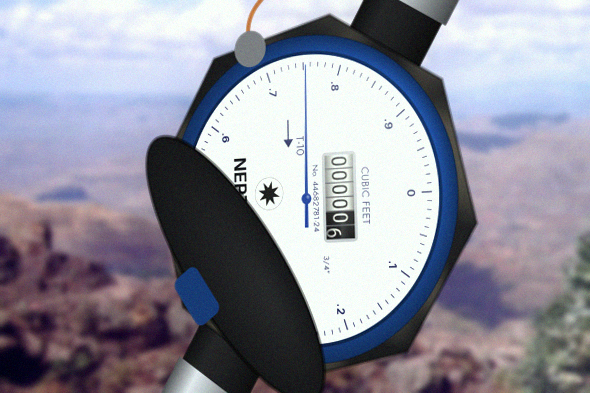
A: 5.75 ft³
